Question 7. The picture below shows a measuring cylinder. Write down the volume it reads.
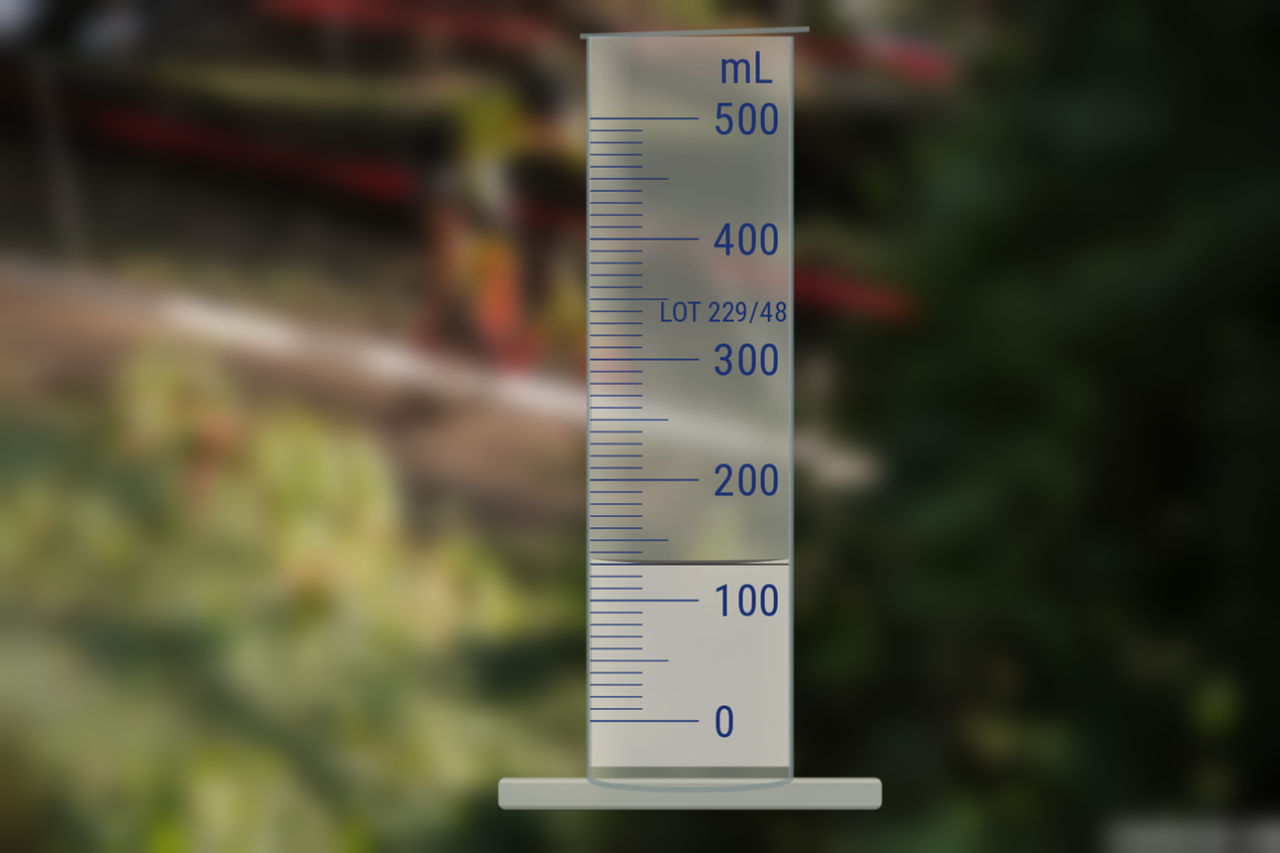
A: 130 mL
